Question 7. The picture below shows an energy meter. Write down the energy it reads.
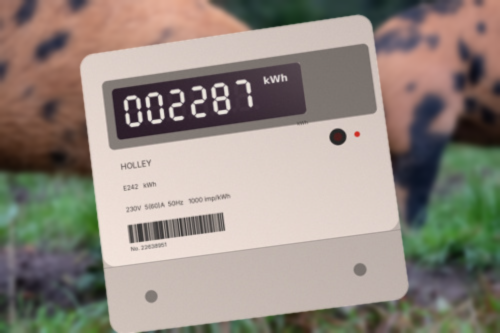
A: 2287 kWh
